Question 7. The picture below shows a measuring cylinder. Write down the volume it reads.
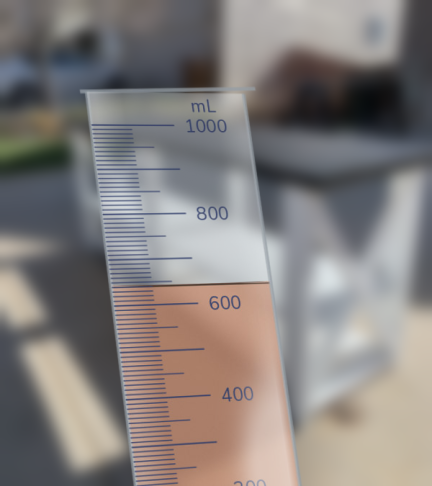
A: 640 mL
